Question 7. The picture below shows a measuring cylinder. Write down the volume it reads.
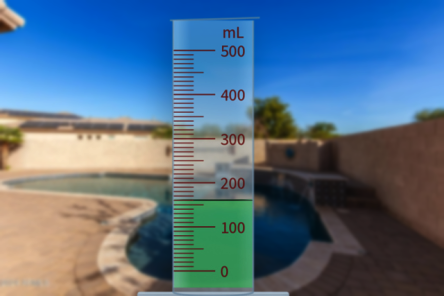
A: 160 mL
